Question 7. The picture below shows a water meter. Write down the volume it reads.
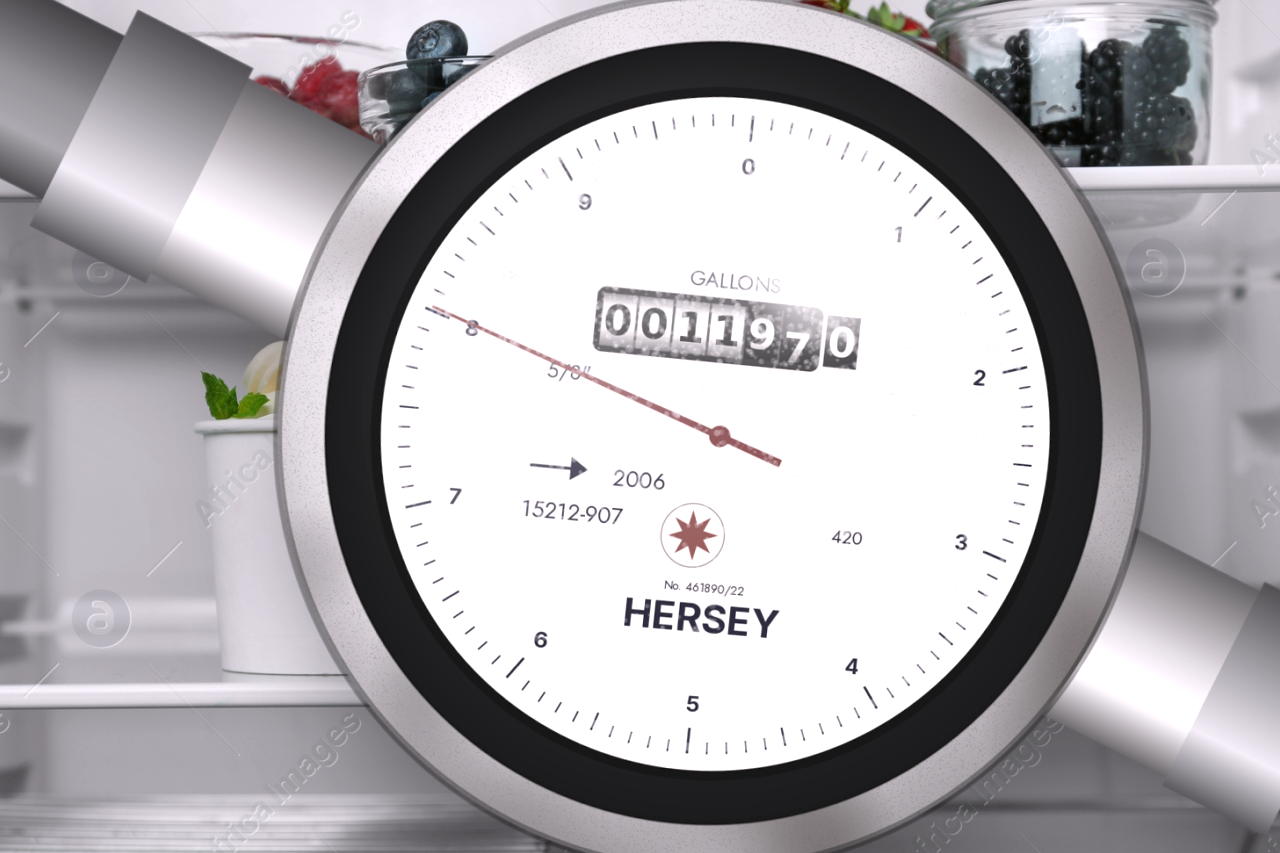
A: 11968.0 gal
